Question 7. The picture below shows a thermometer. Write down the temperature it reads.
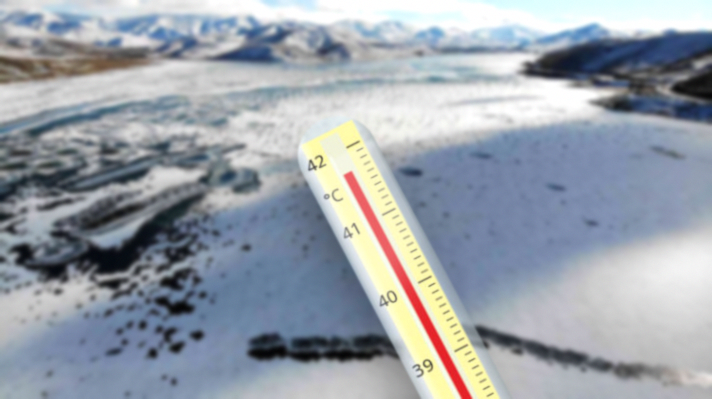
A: 41.7 °C
